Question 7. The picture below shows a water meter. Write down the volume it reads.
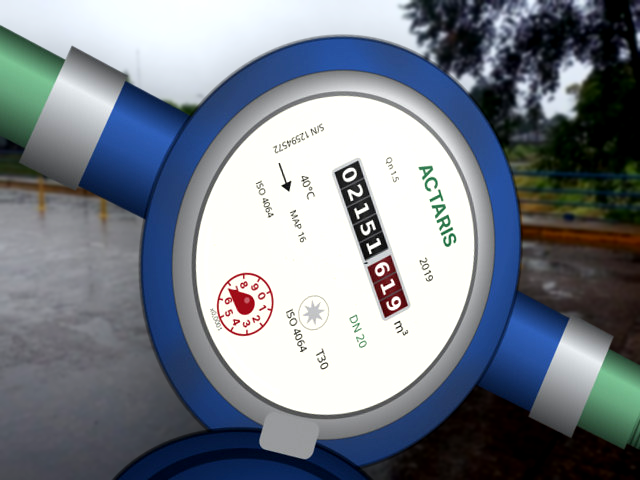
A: 2151.6196 m³
